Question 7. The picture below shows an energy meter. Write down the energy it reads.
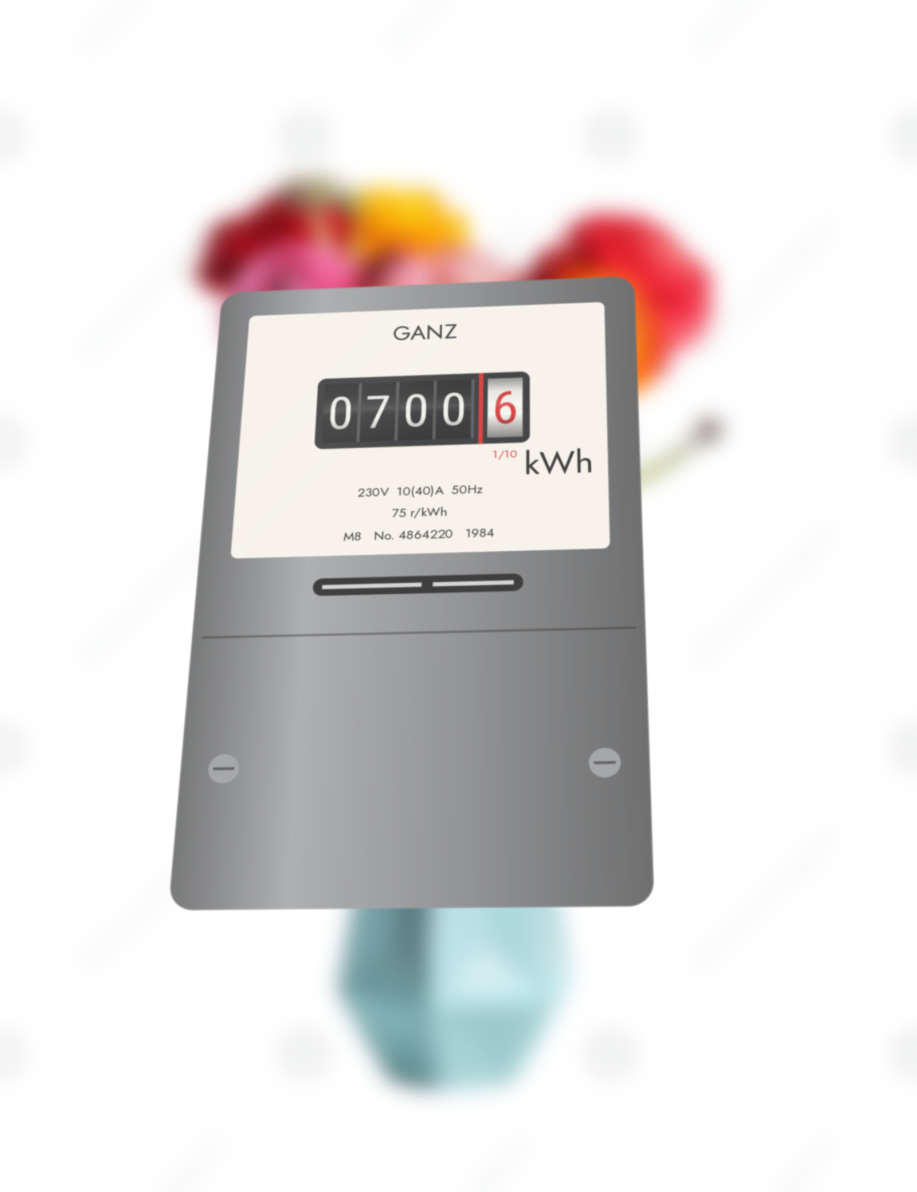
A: 700.6 kWh
